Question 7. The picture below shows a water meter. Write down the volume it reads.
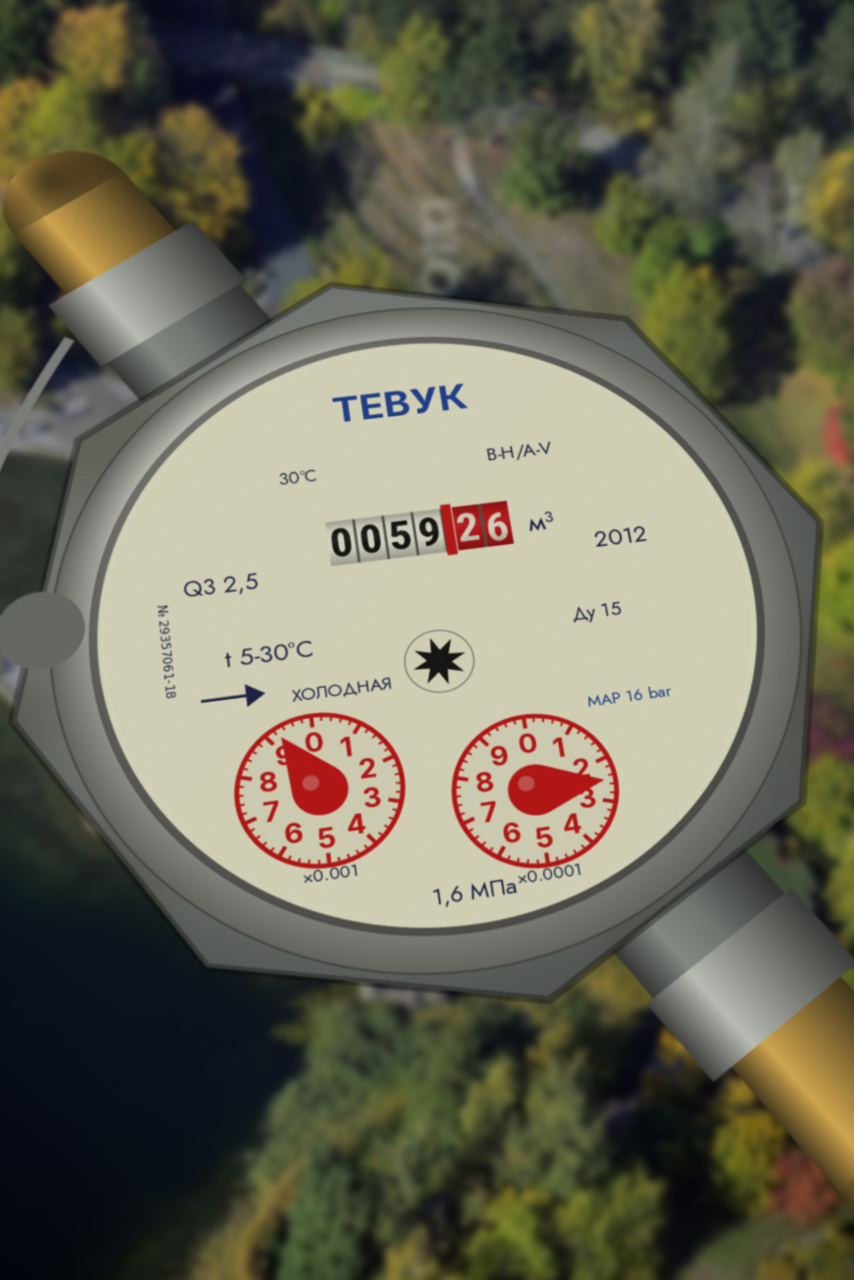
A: 59.2592 m³
